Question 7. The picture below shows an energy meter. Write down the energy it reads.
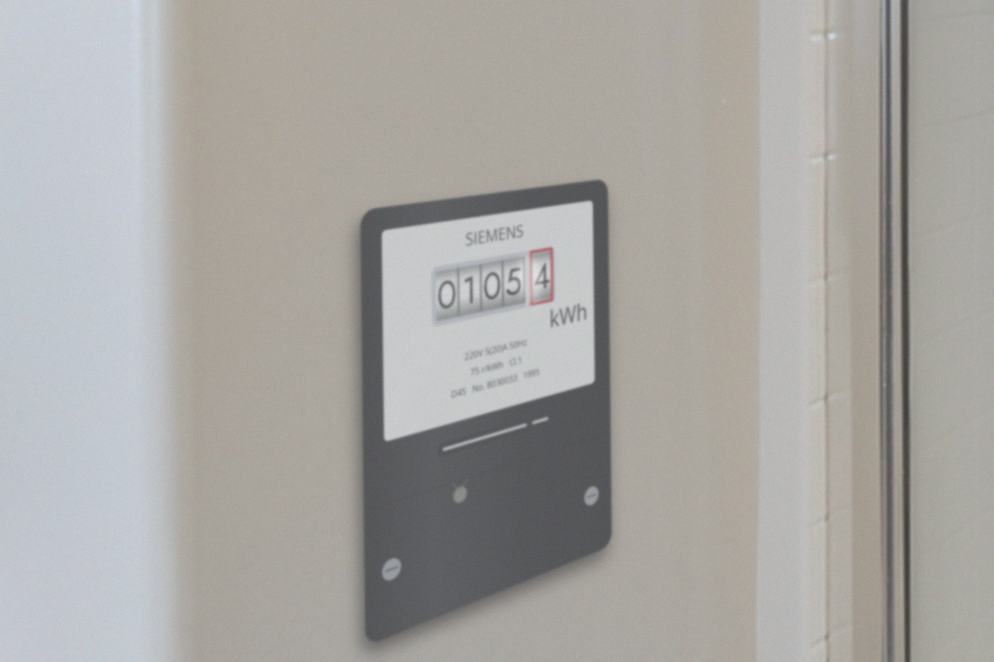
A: 105.4 kWh
